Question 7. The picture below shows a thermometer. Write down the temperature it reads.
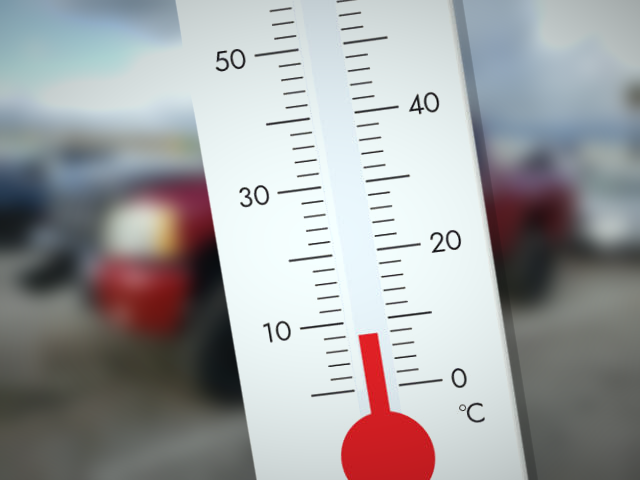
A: 8 °C
